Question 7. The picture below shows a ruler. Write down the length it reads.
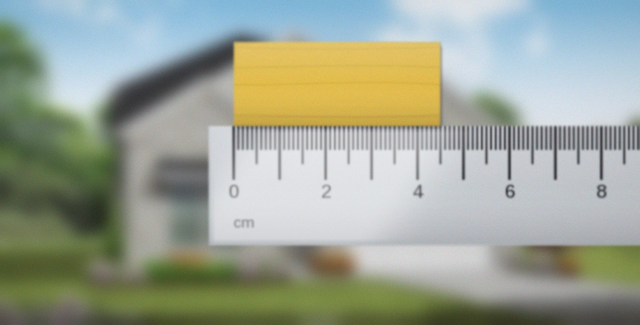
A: 4.5 cm
